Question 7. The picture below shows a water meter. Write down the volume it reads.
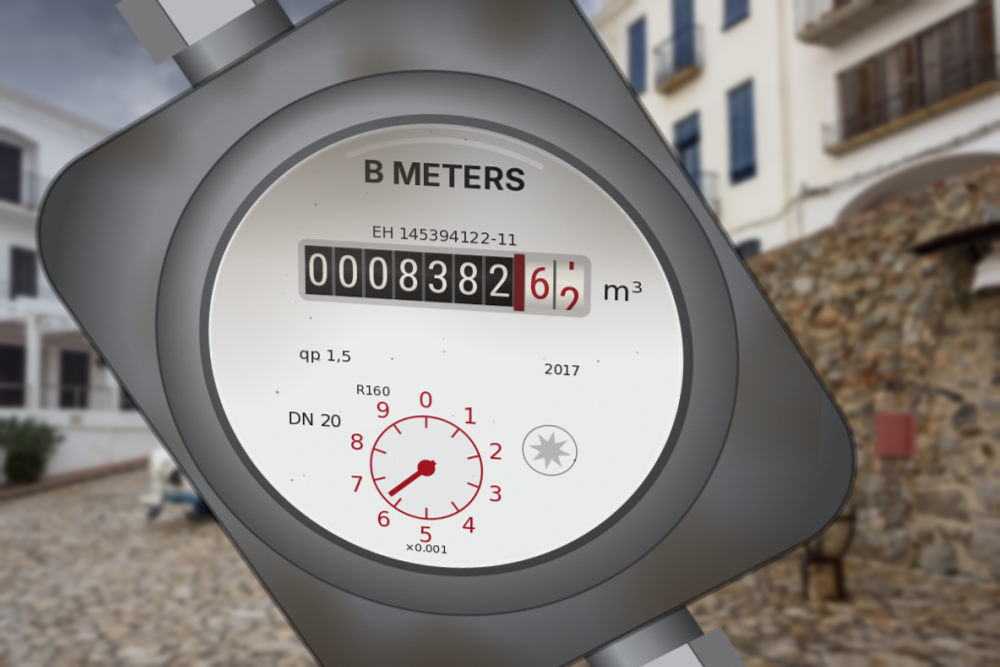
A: 8382.616 m³
